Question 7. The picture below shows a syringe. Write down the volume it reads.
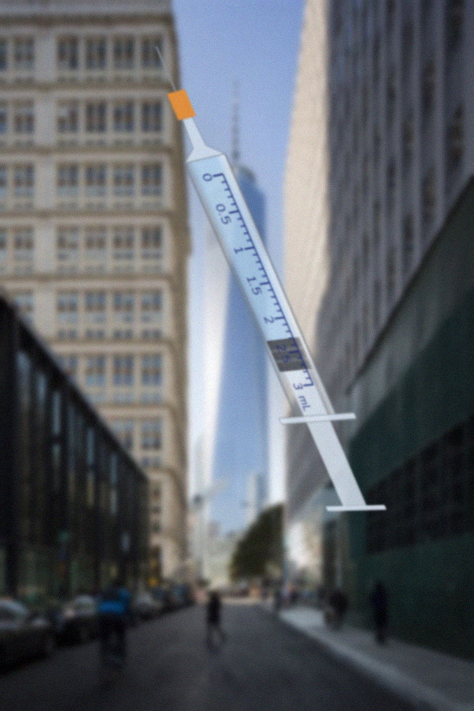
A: 2.3 mL
